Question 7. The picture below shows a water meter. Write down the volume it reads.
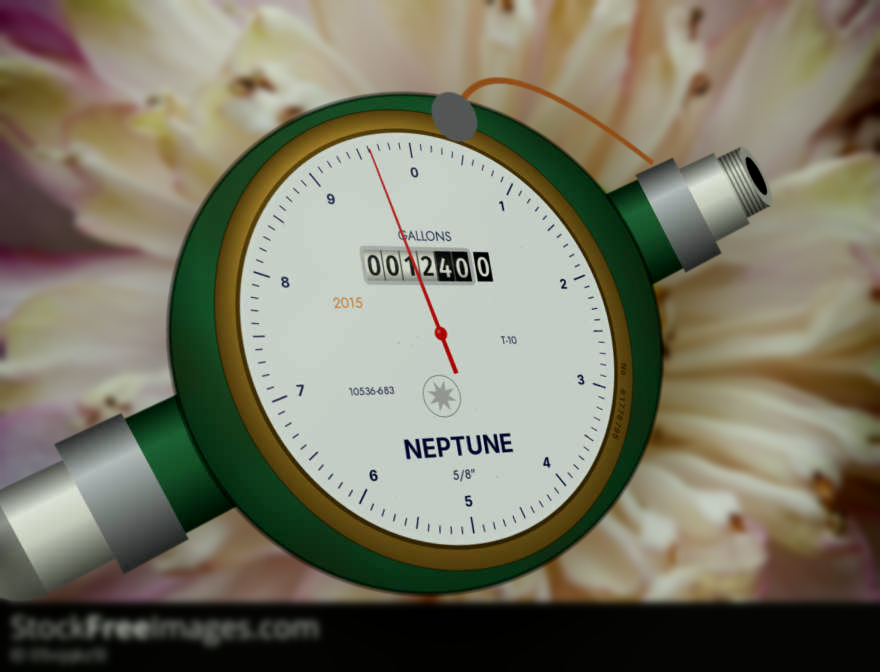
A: 12399.6 gal
